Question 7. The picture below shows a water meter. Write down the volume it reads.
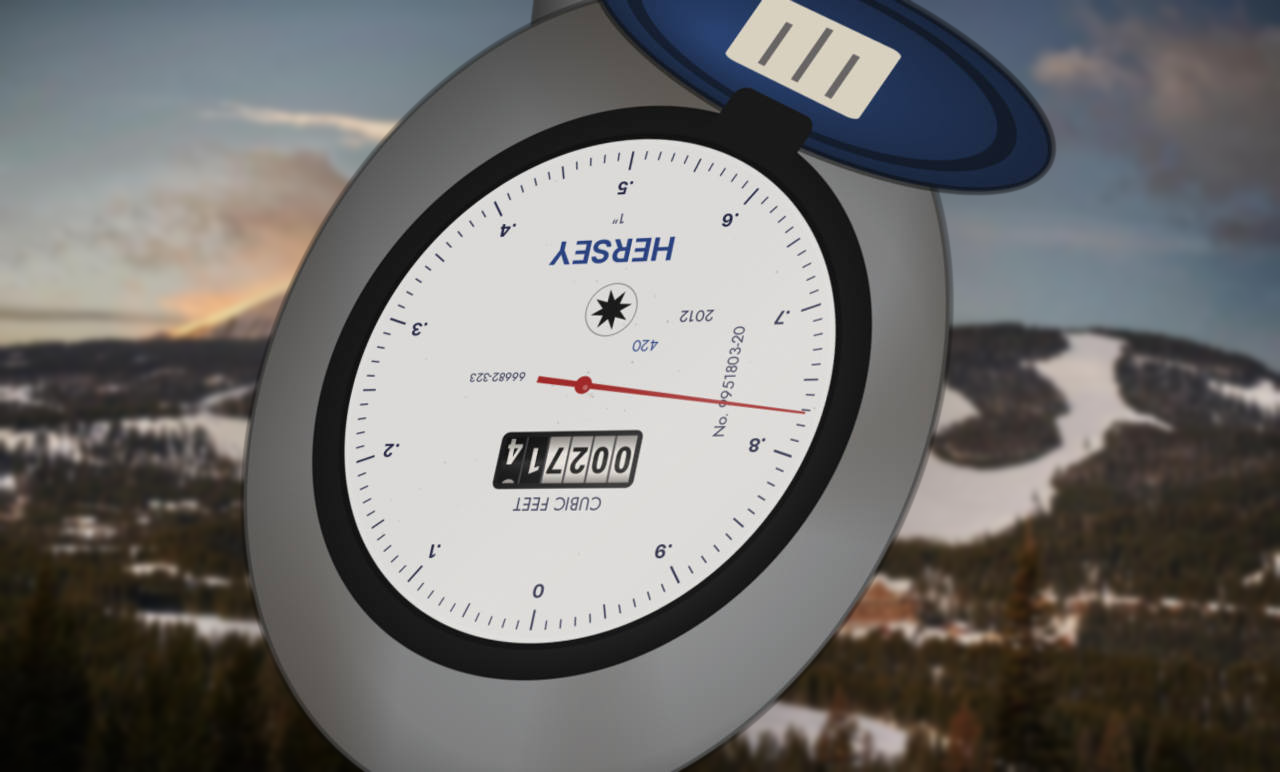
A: 2713.77 ft³
